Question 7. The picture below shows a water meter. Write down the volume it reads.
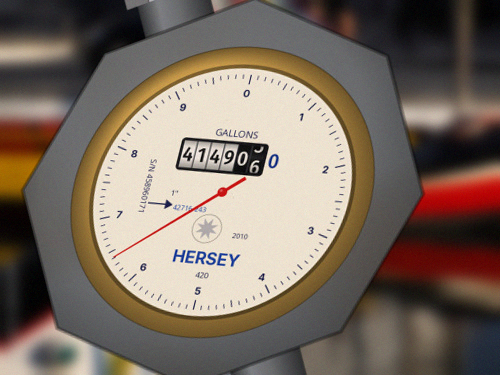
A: 4149056.4 gal
